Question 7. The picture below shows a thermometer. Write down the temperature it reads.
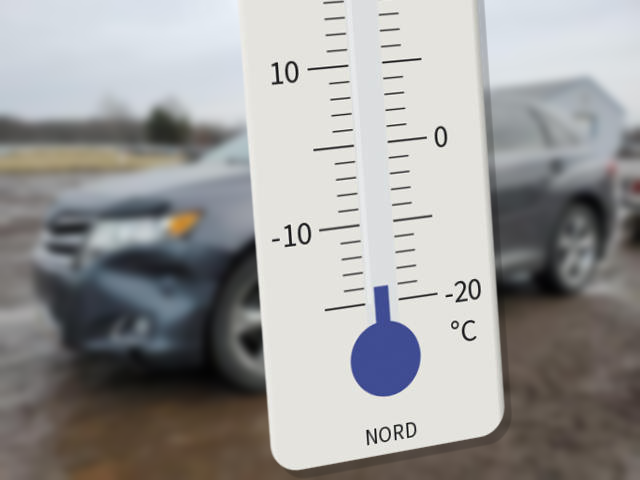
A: -18 °C
